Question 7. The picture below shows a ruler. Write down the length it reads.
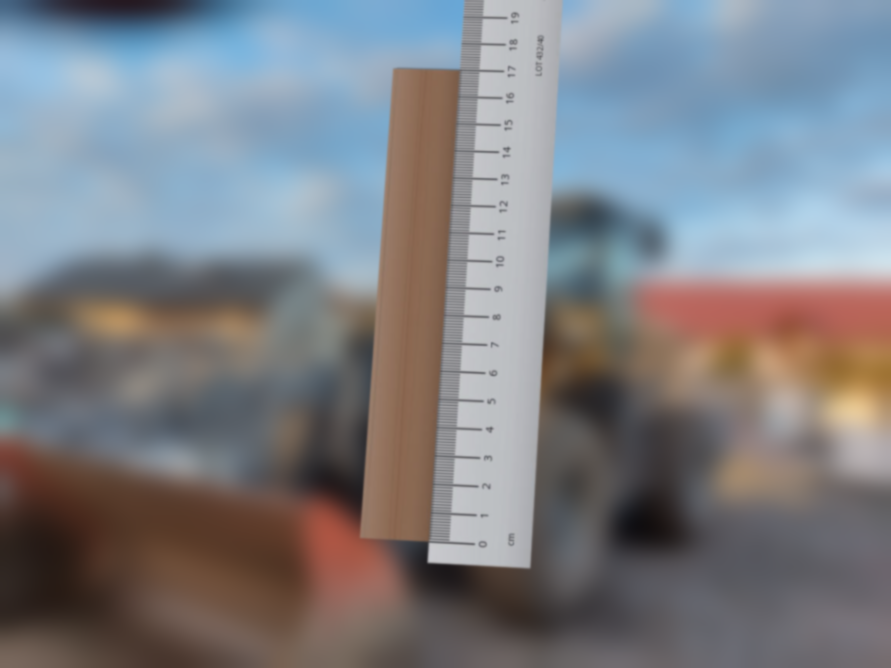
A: 17 cm
